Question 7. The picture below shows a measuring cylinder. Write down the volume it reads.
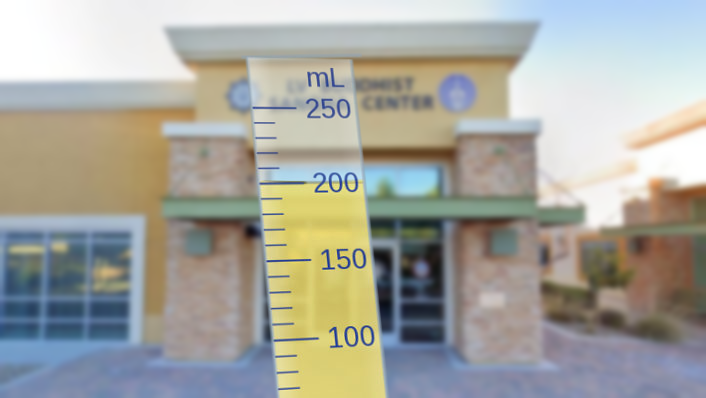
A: 200 mL
